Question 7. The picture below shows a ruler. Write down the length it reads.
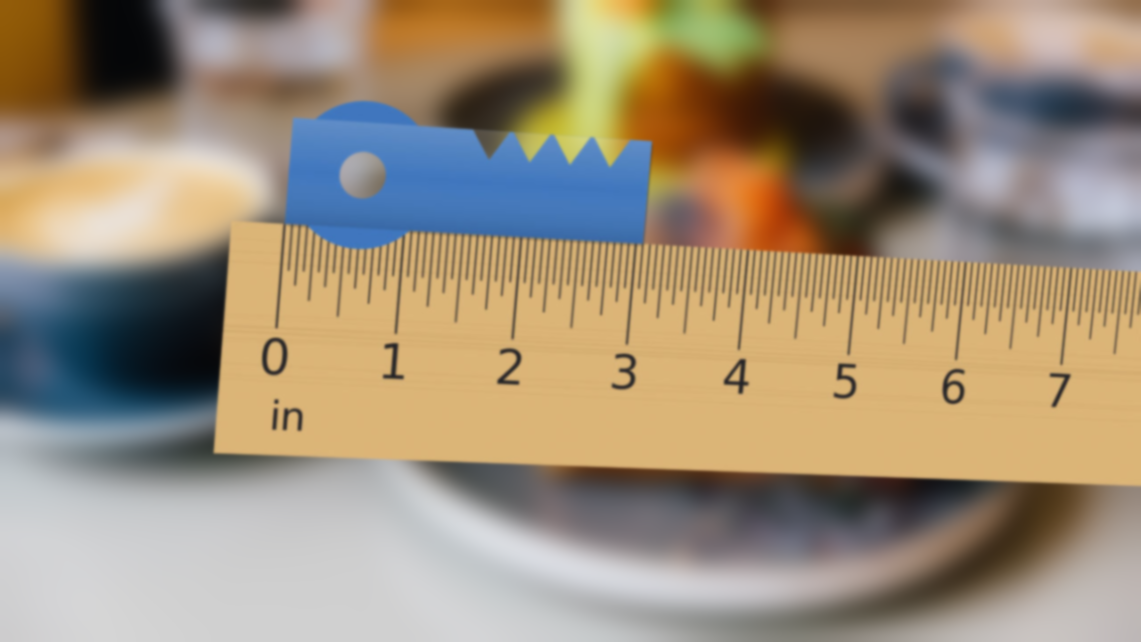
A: 3.0625 in
